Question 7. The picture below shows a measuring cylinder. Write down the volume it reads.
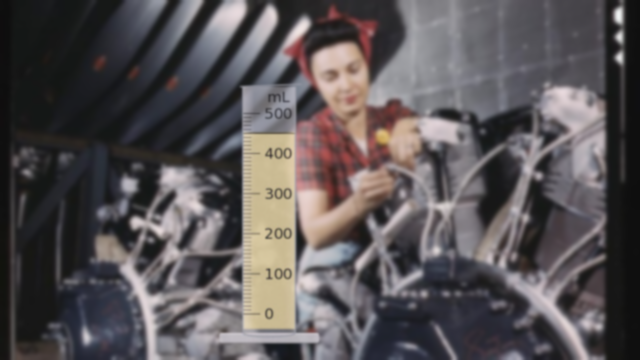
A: 450 mL
